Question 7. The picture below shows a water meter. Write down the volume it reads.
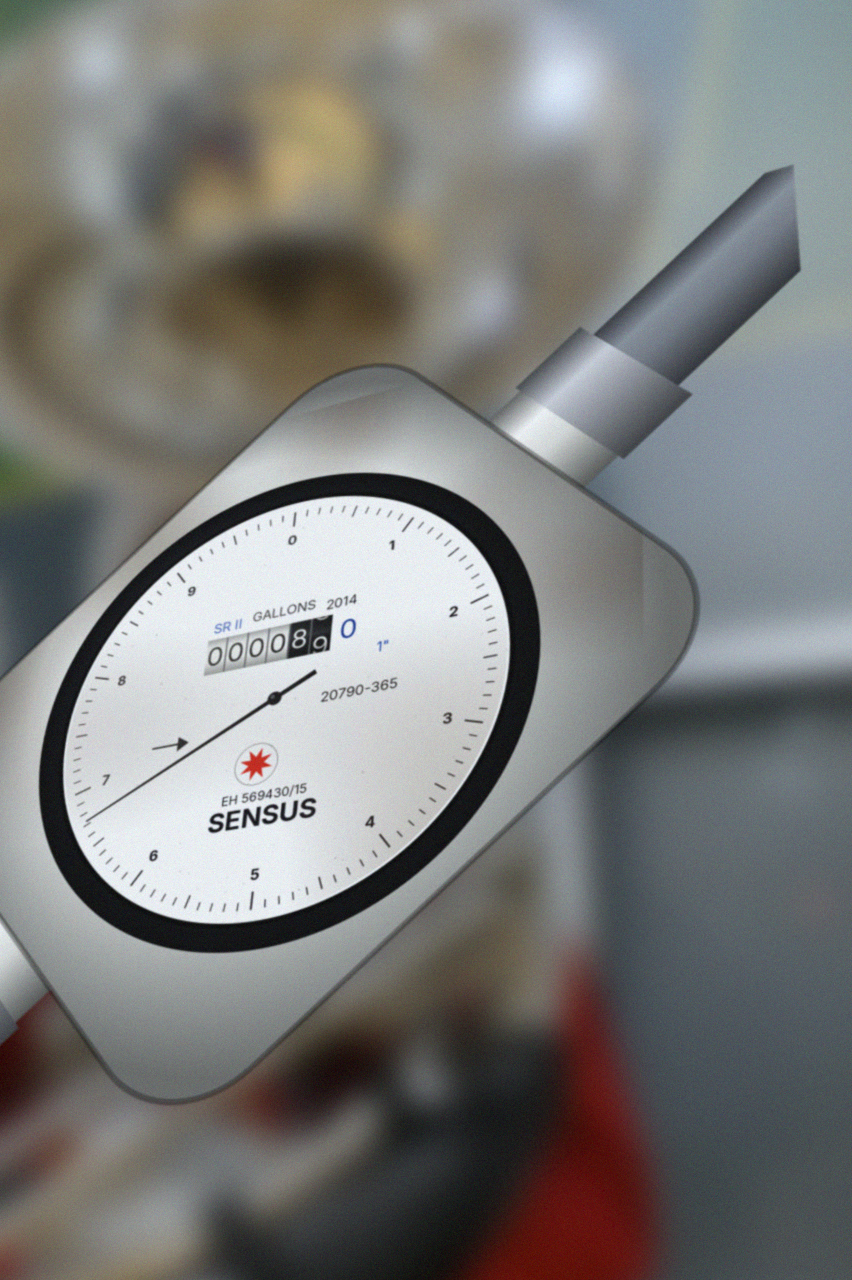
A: 886.7 gal
